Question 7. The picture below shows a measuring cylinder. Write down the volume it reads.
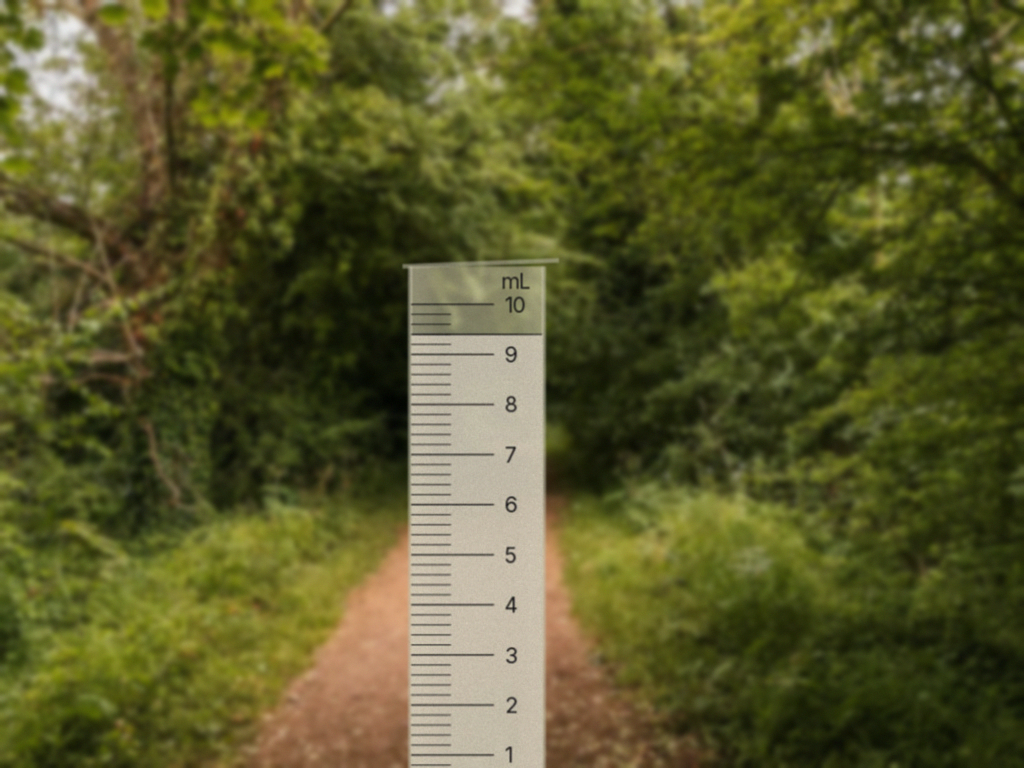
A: 9.4 mL
